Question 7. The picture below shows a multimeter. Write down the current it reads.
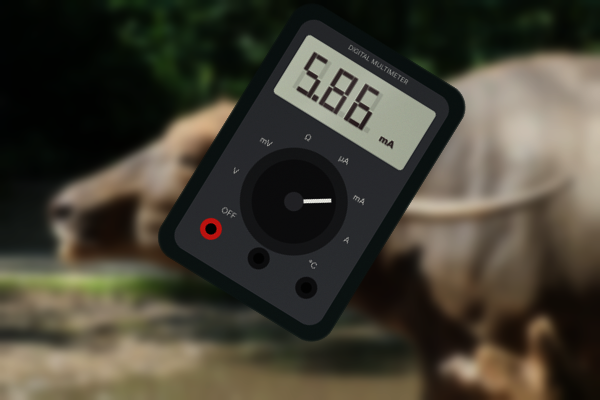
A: 5.86 mA
